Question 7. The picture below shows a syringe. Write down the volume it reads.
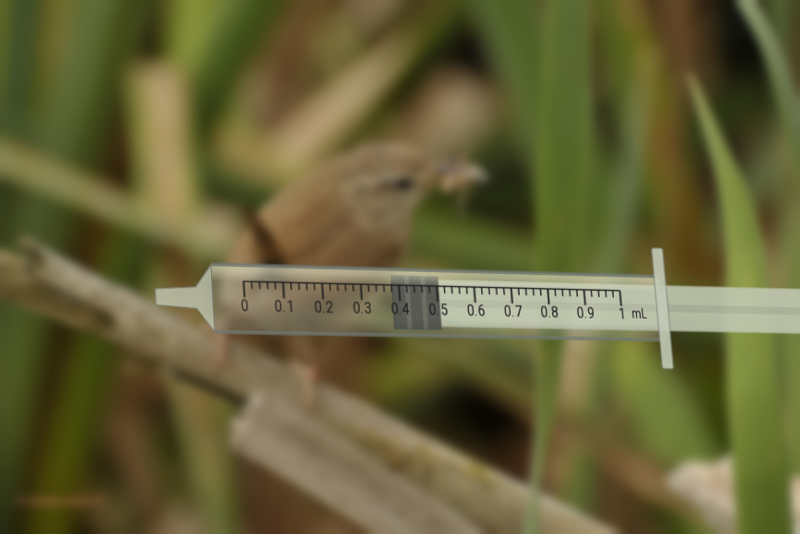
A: 0.38 mL
